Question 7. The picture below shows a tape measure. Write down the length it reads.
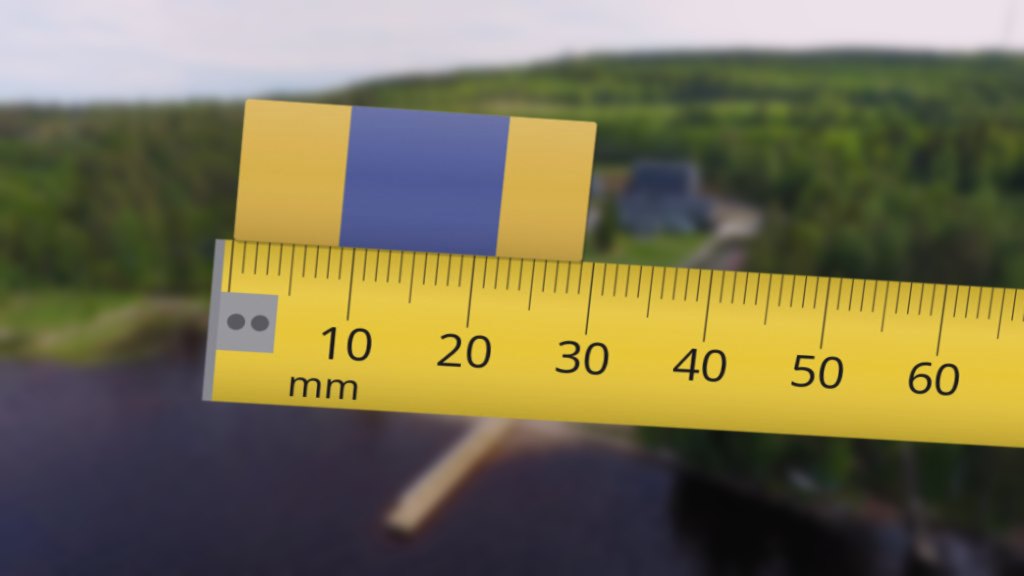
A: 29 mm
